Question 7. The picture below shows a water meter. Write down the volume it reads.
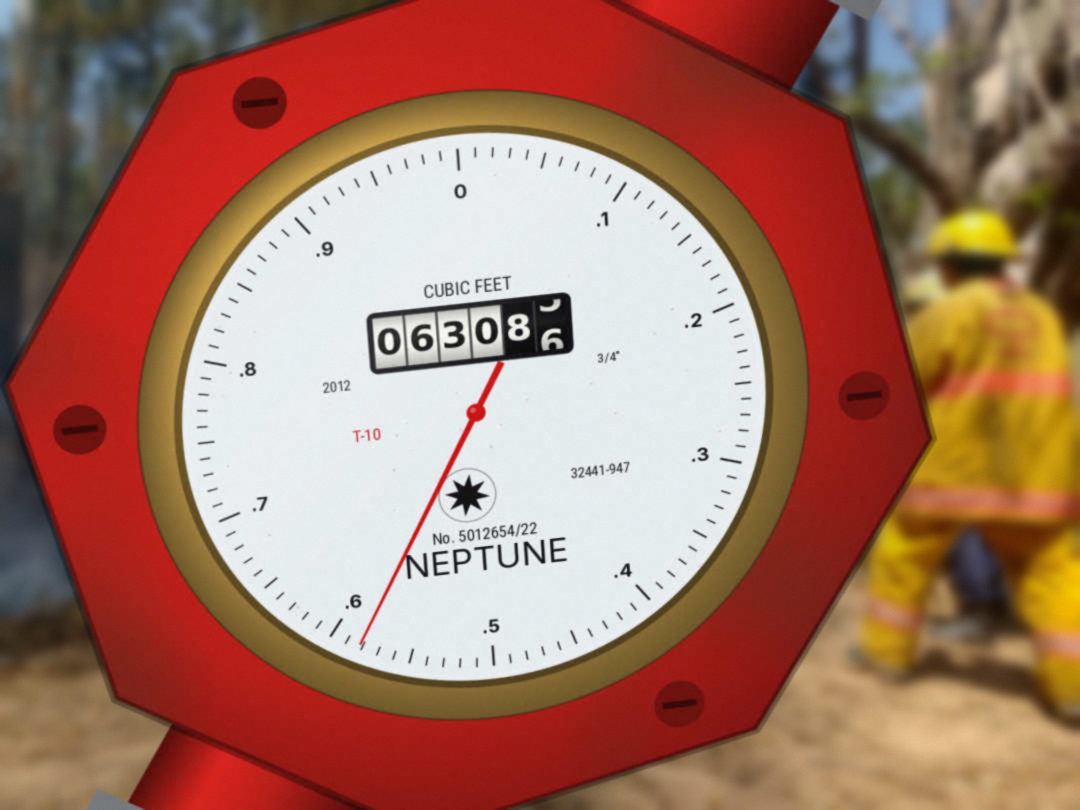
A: 63085.58 ft³
